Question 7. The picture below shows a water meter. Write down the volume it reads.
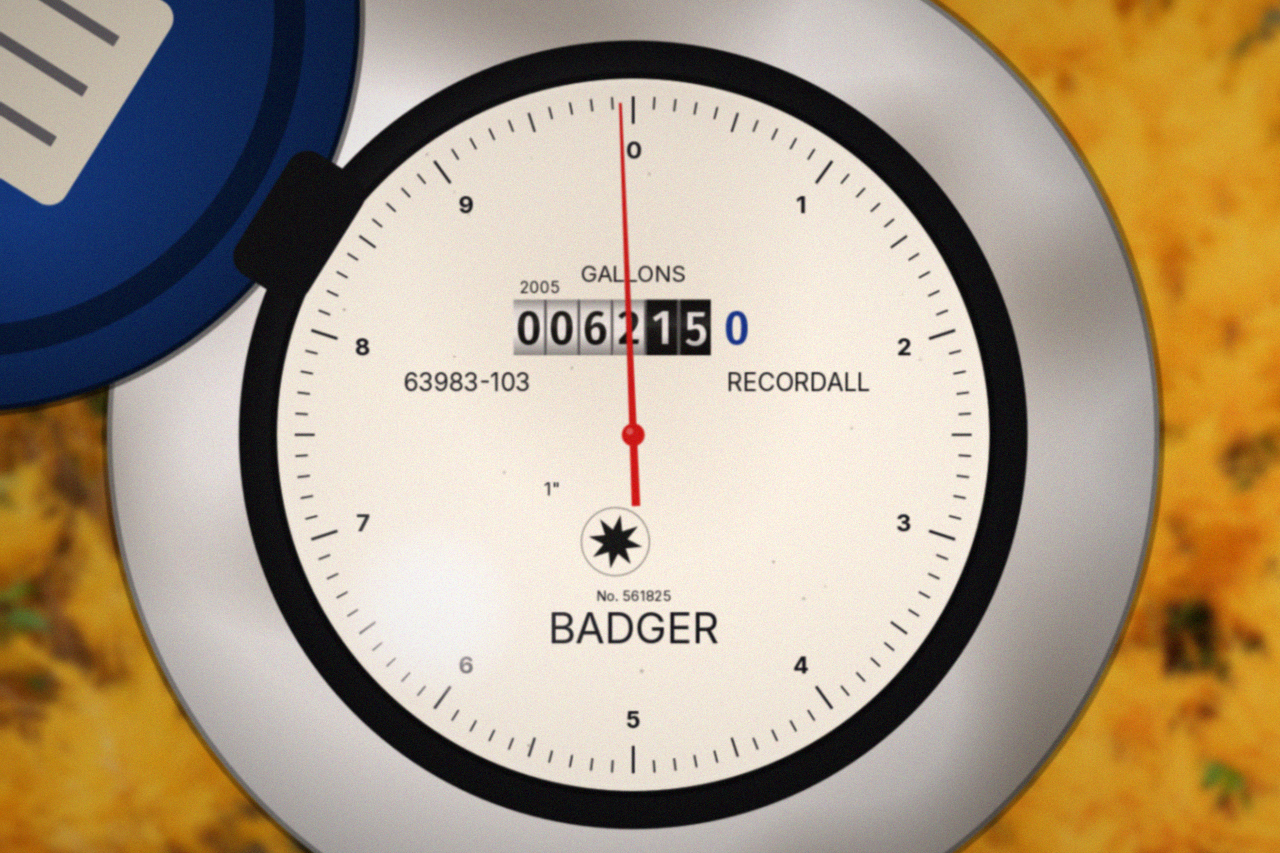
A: 62149.9 gal
